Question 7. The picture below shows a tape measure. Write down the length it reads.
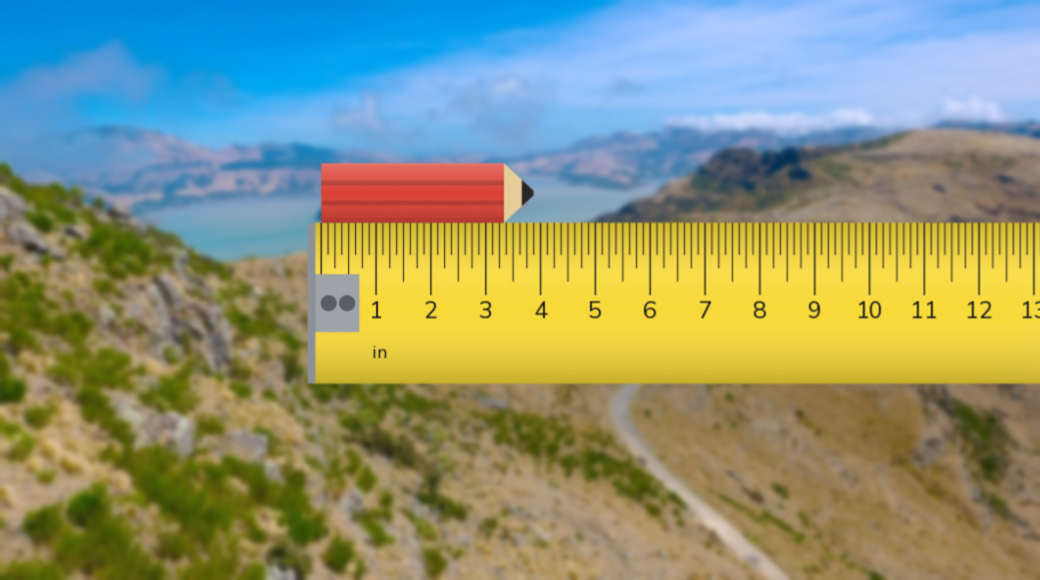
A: 3.875 in
